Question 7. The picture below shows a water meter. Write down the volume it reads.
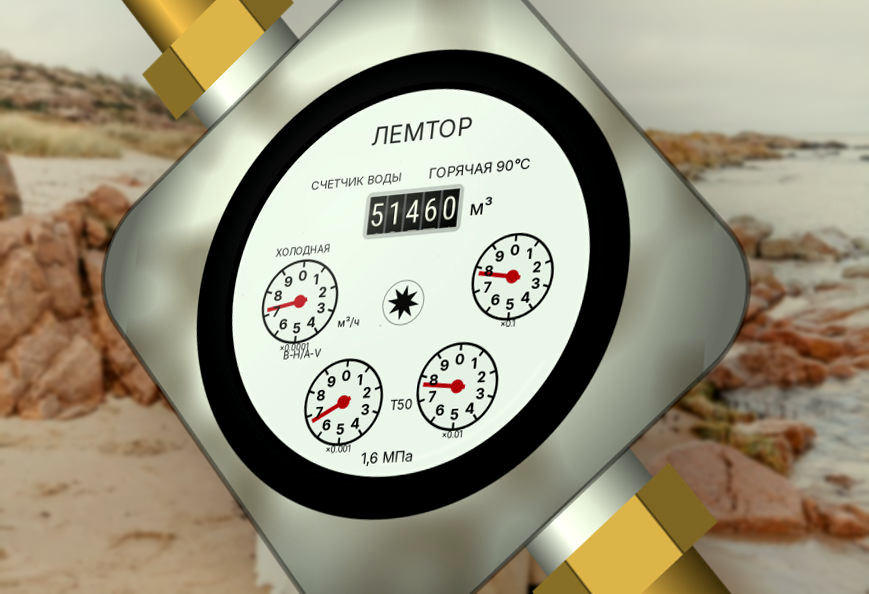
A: 51460.7767 m³
